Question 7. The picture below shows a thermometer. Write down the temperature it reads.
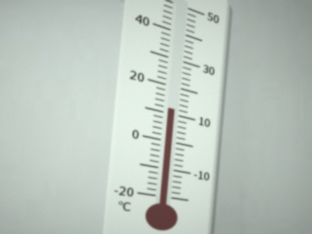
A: 12 °C
